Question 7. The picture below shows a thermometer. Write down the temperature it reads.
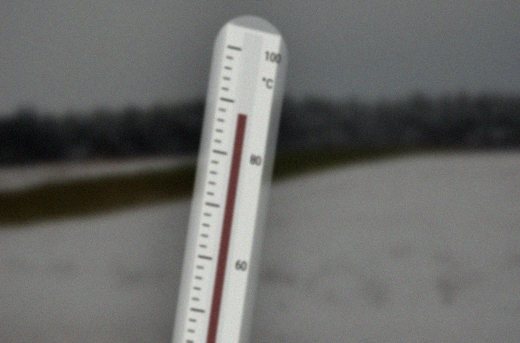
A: 88 °C
